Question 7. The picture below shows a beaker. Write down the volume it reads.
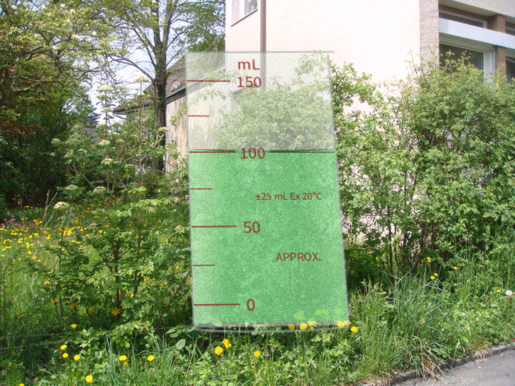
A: 100 mL
